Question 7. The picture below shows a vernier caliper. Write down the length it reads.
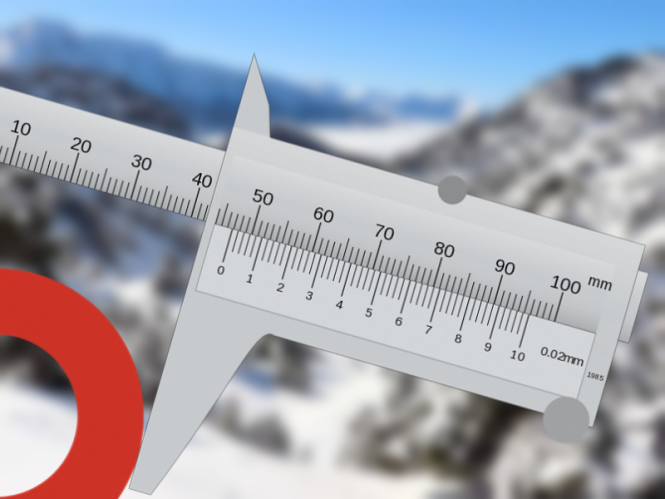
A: 46.8 mm
